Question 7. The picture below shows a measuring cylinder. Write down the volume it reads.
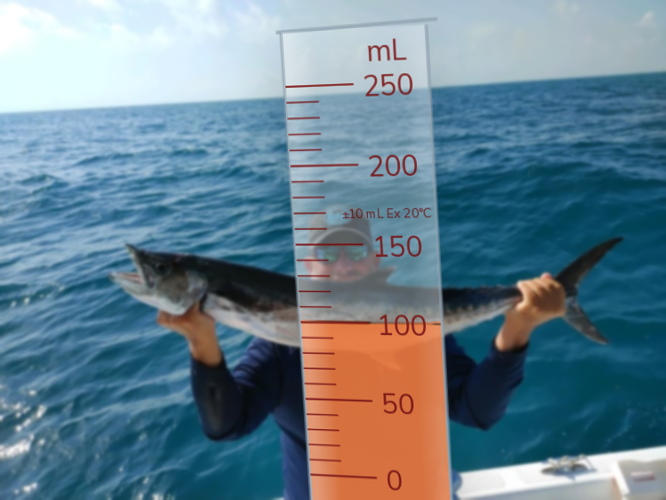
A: 100 mL
